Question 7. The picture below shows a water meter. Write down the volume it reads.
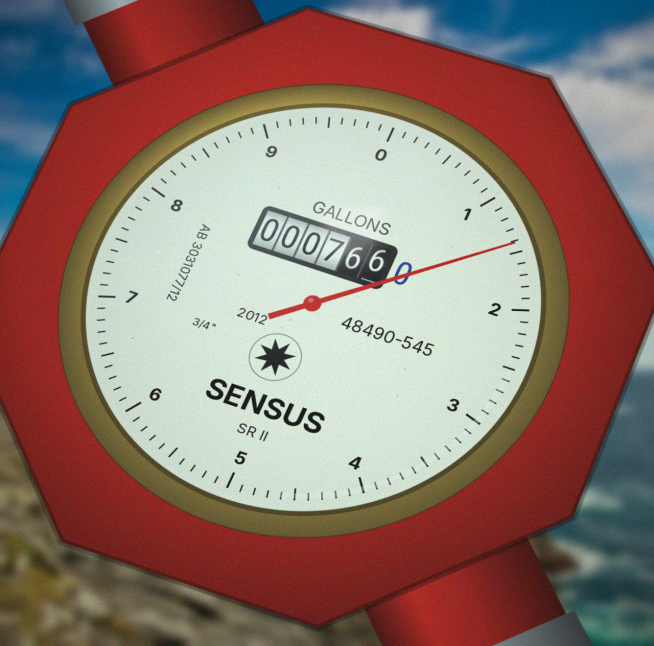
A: 7661.4 gal
